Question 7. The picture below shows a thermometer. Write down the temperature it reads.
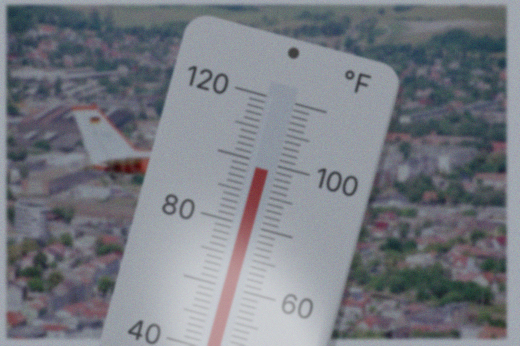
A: 98 °F
